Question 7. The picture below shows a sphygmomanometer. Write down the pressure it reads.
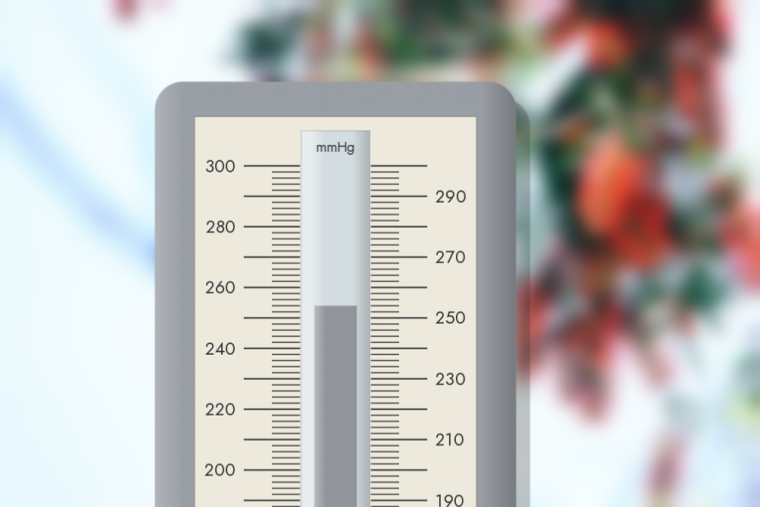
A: 254 mmHg
